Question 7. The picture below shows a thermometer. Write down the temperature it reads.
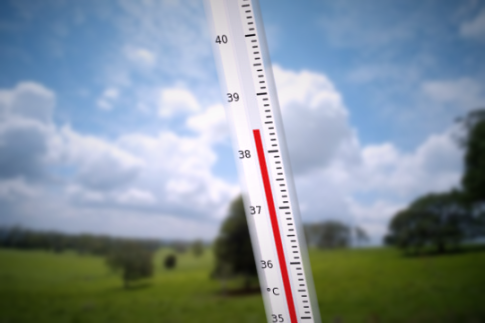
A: 38.4 °C
